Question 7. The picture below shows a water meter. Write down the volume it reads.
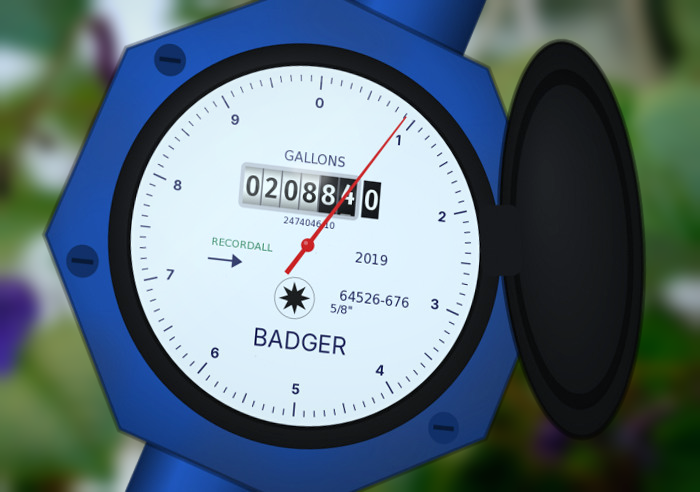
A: 208840.9 gal
